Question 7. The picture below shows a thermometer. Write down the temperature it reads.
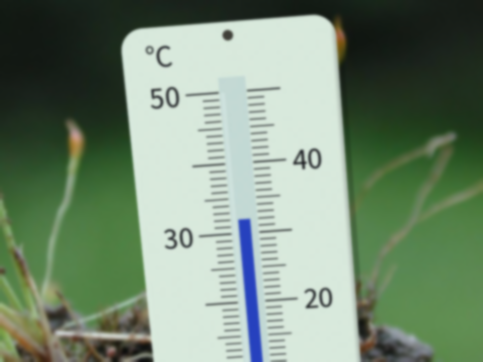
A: 32 °C
